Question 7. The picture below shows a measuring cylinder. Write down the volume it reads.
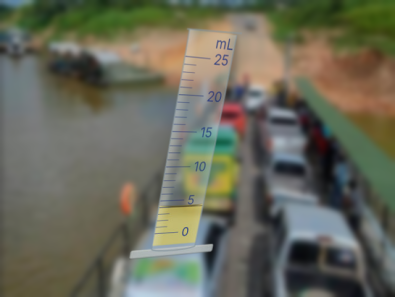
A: 4 mL
